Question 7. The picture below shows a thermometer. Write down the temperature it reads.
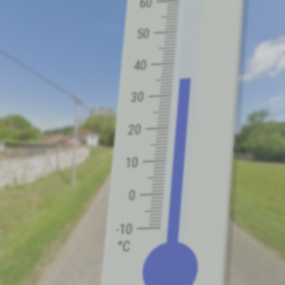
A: 35 °C
